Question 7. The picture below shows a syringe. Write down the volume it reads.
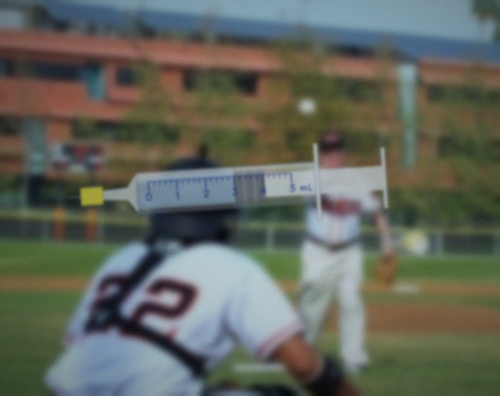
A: 3 mL
